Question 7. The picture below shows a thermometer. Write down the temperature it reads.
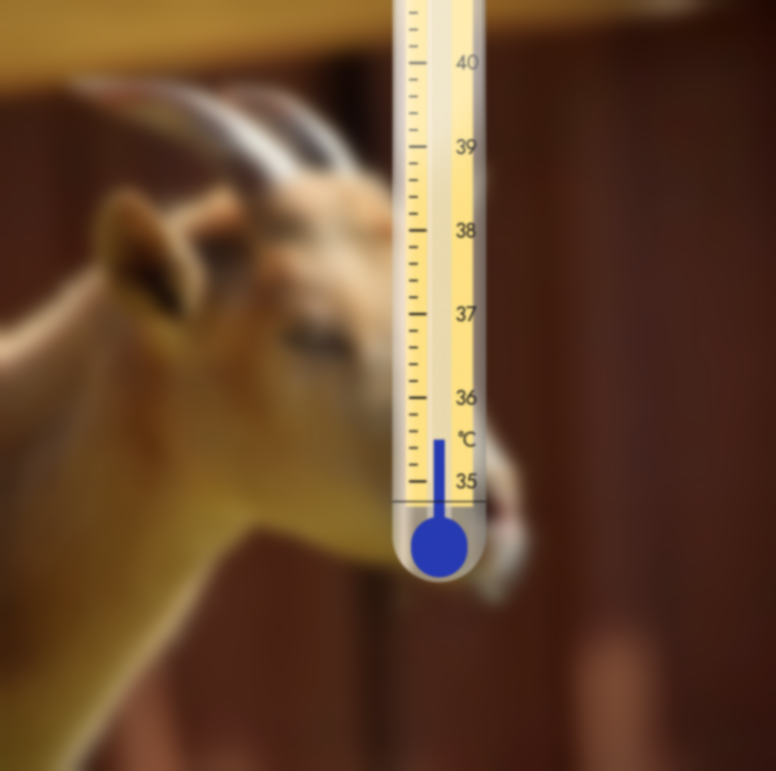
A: 35.5 °C
